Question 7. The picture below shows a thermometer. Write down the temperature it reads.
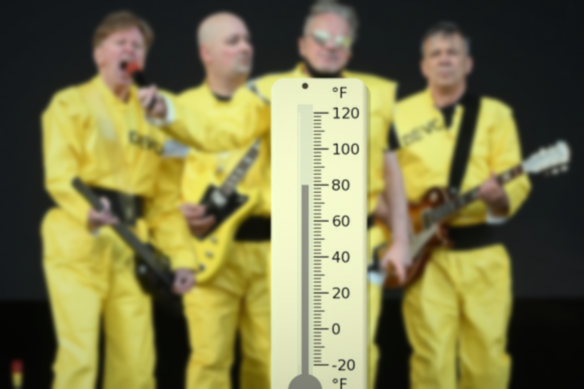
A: 80 °F
